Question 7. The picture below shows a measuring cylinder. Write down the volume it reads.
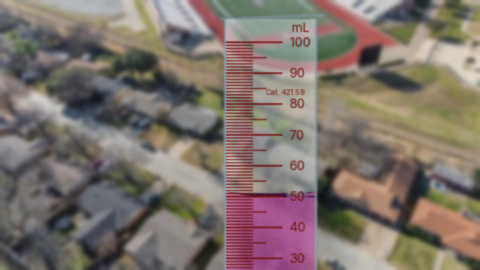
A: 50 mL
